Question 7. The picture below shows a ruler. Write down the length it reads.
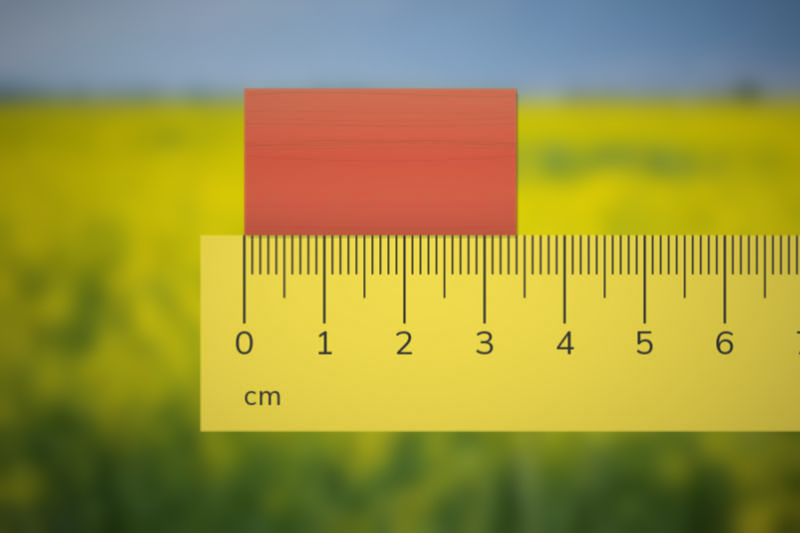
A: 3.4 cm
